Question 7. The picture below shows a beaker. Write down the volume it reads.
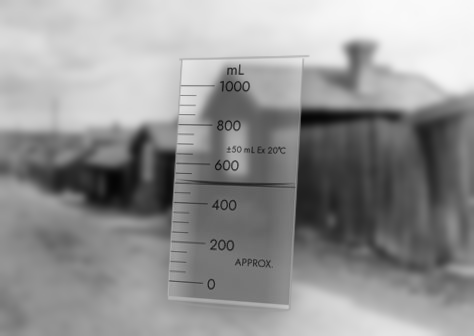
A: 500 mL
